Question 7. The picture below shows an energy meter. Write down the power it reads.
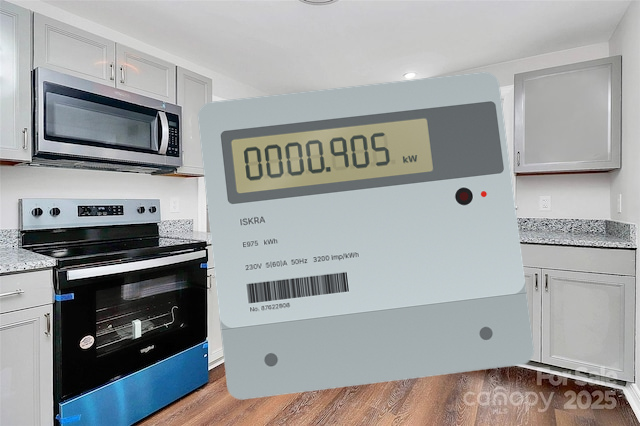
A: 0.905 kW
